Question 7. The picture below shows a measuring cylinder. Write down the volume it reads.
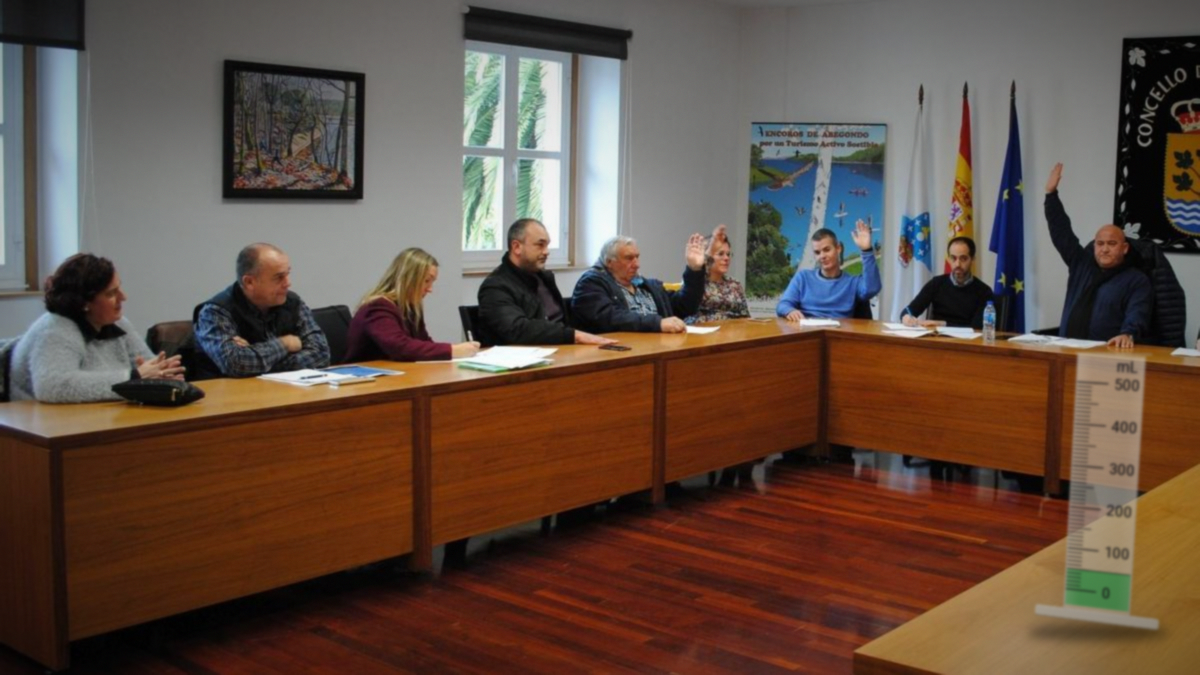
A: 50 mL
